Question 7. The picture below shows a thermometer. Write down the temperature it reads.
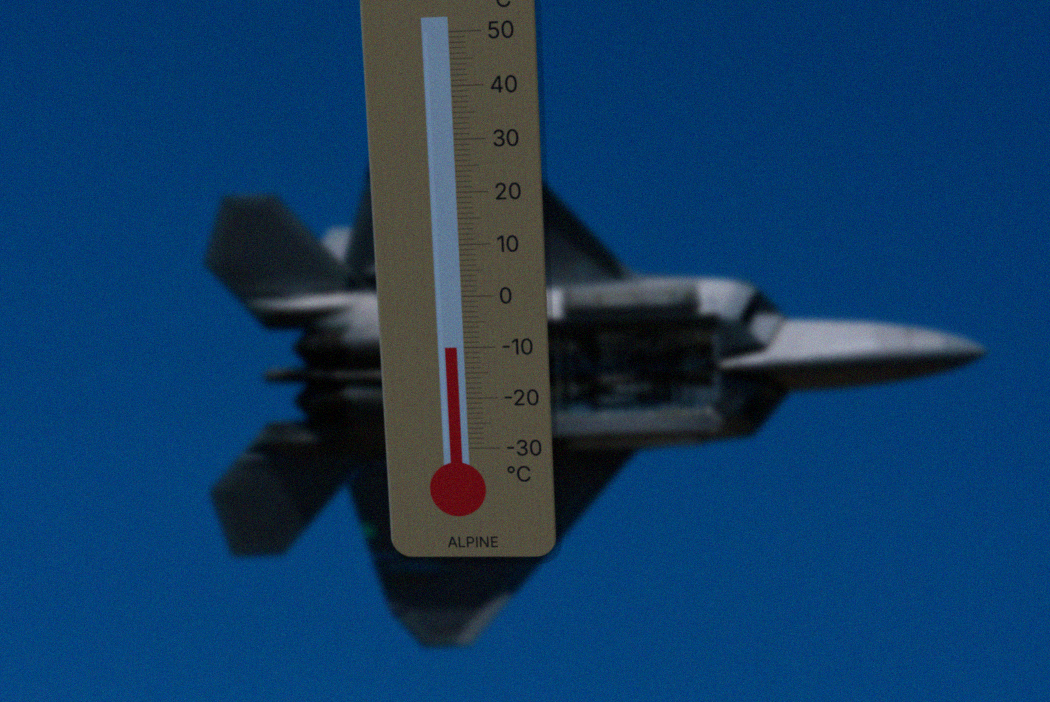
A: -10 °C
